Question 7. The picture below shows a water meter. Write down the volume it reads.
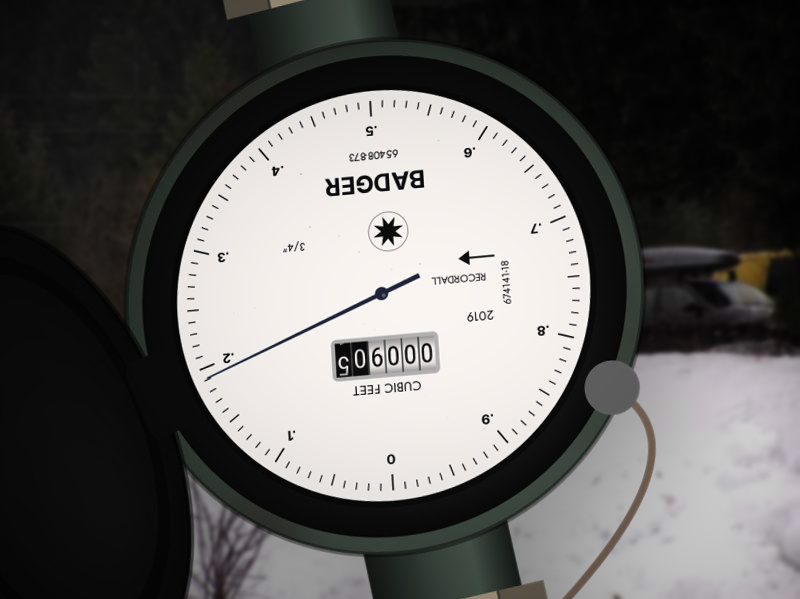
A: 905.19 ft³
